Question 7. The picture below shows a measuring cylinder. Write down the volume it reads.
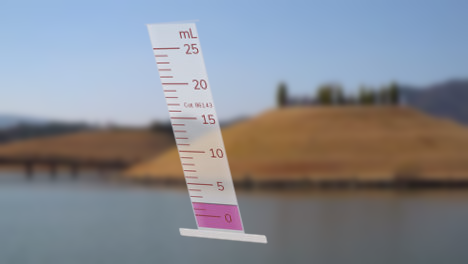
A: 2 mL
